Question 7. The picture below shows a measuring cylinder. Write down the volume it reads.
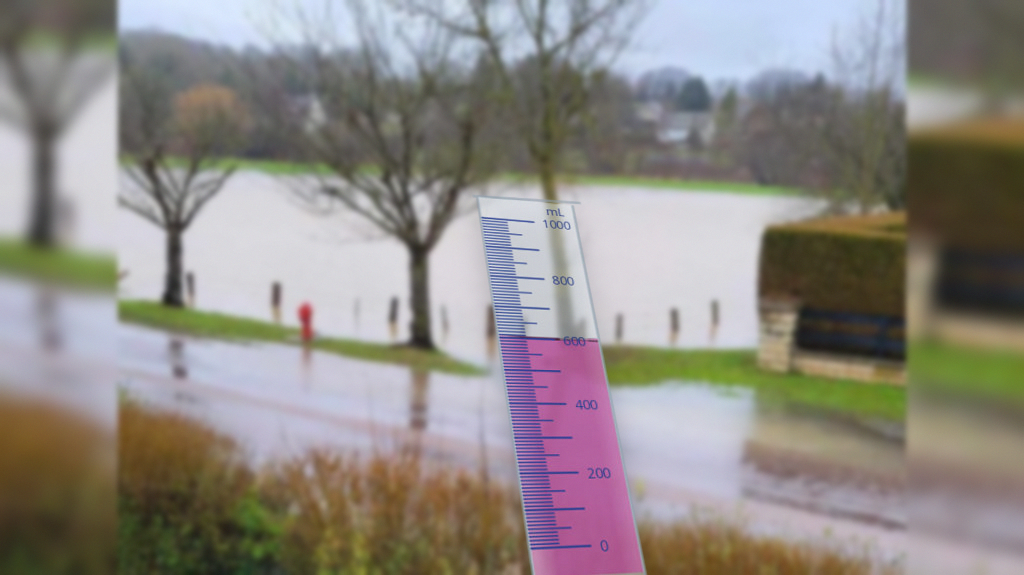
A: 600 mL
